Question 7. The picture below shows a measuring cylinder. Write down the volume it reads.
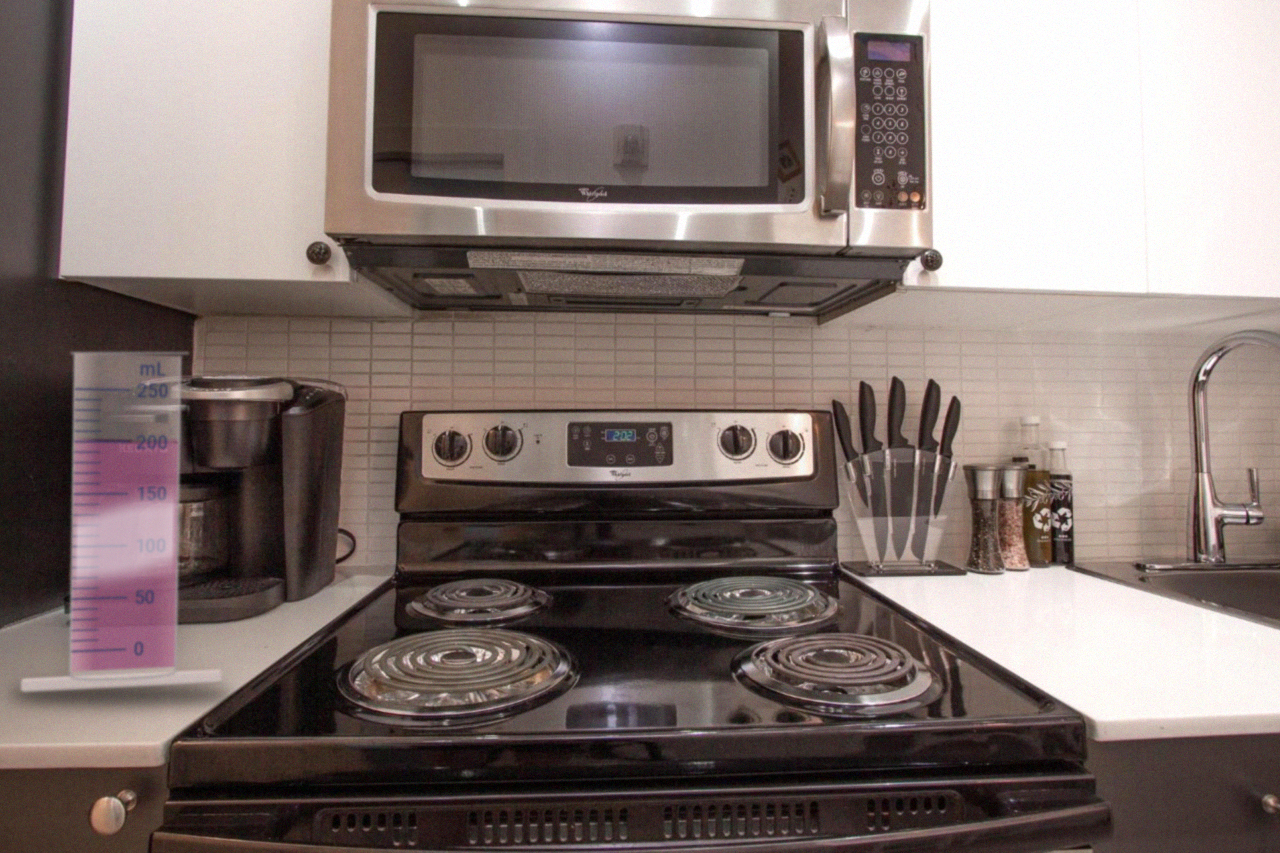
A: 200 mL
